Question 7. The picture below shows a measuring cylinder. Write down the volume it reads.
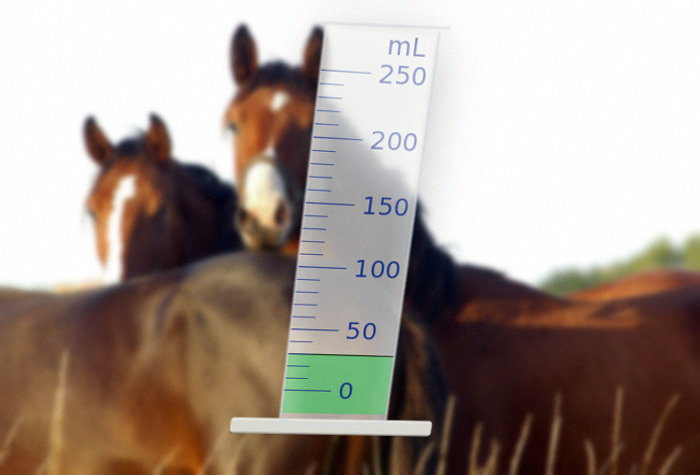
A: 30 mL
